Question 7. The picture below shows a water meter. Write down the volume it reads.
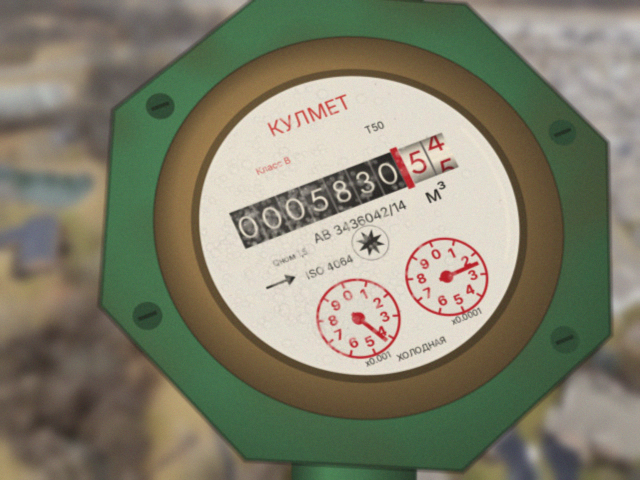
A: 5830.5442 m³
